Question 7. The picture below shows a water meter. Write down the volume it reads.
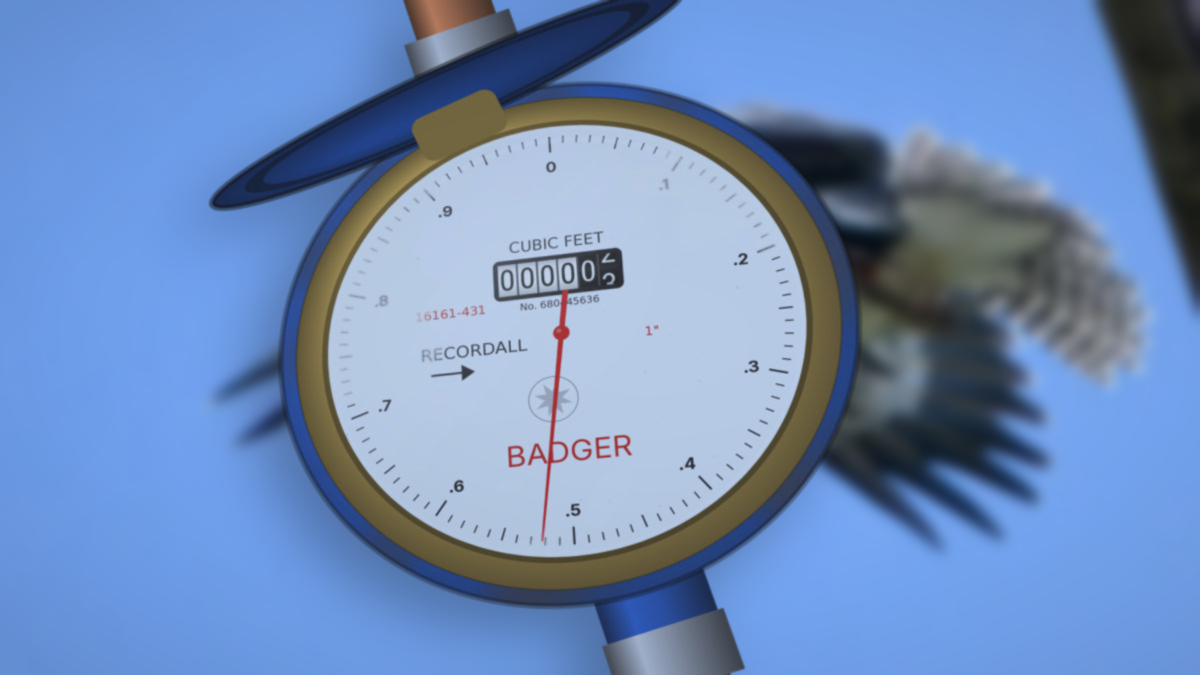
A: 2.52 ft³
